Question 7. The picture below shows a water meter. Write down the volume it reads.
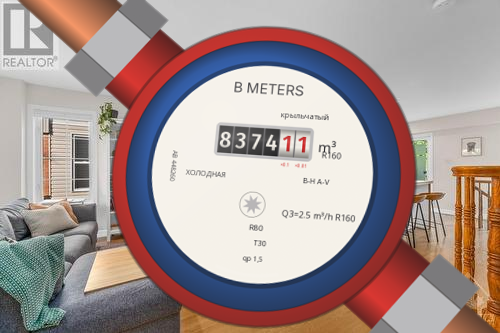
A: 8374.11 m³
